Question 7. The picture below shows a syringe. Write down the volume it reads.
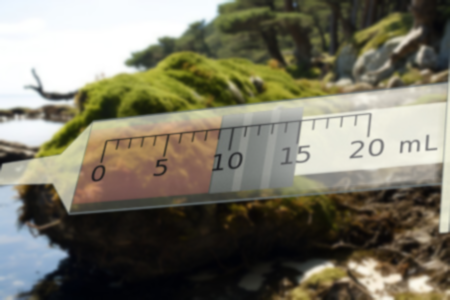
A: 9 mL
